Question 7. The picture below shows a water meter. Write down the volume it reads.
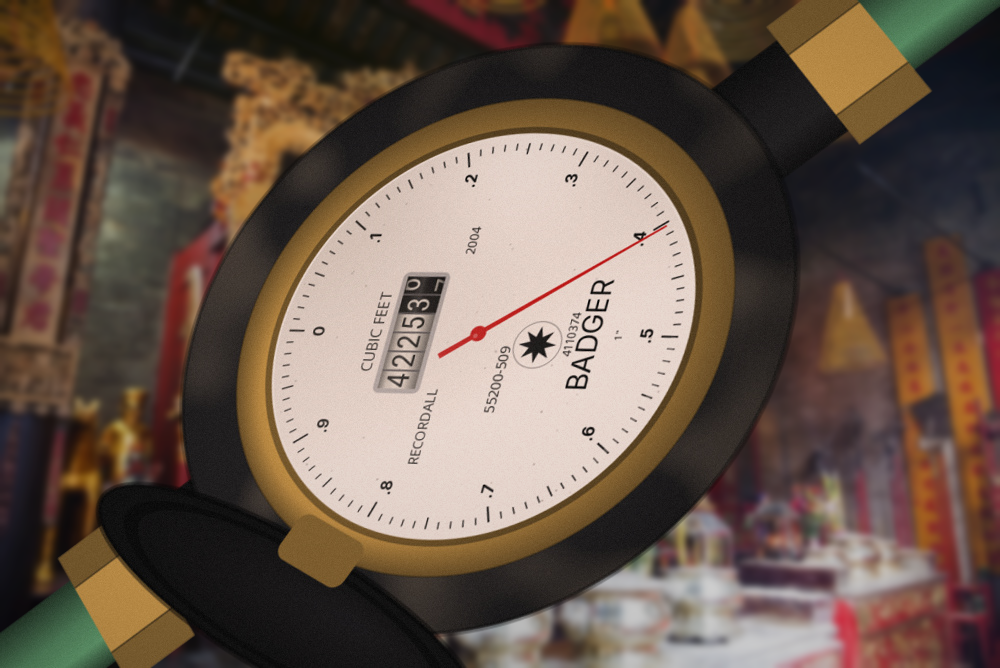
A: 422536.40 ft³
